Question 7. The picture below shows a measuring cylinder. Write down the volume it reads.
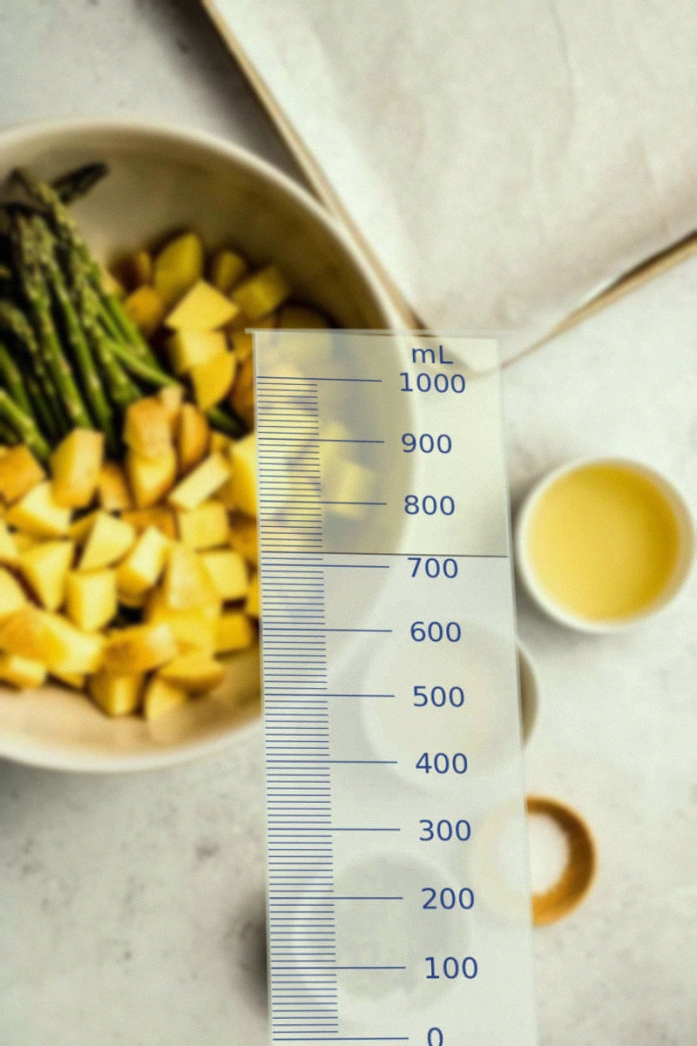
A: 720 mL
